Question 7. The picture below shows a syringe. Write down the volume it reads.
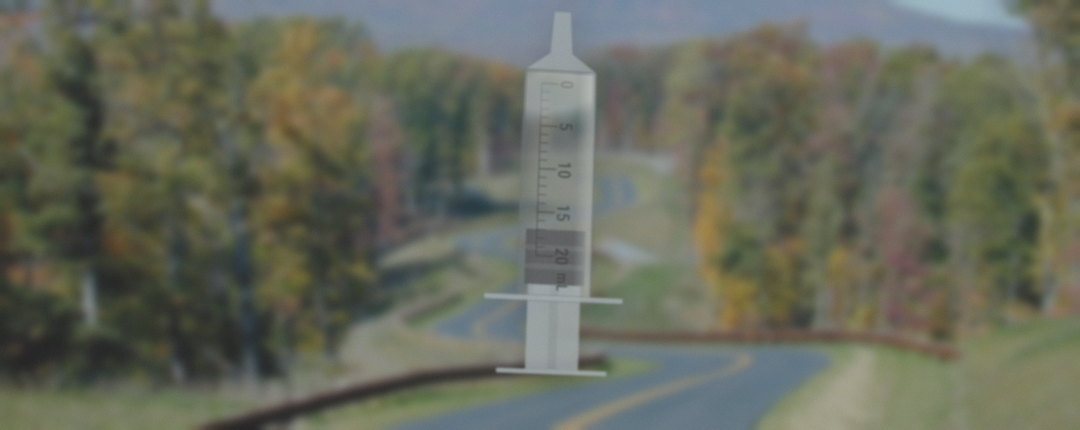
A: 17 mL
